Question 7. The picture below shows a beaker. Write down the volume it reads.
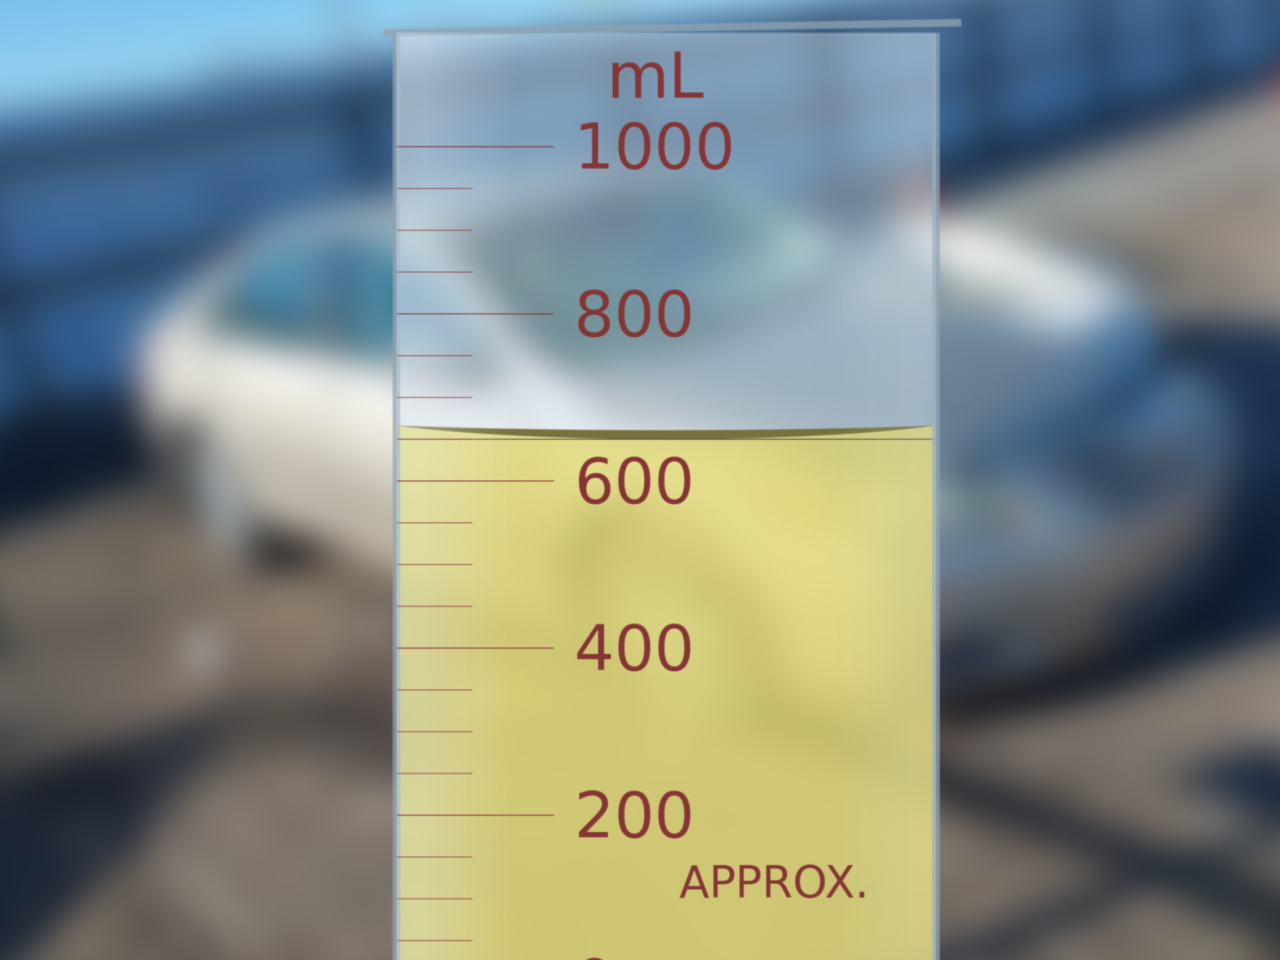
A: 650 mL
